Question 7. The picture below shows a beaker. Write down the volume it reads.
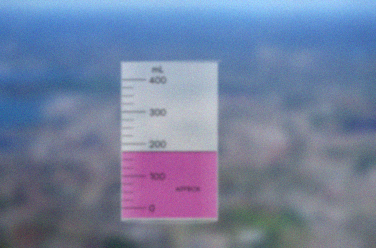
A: 175 mL
